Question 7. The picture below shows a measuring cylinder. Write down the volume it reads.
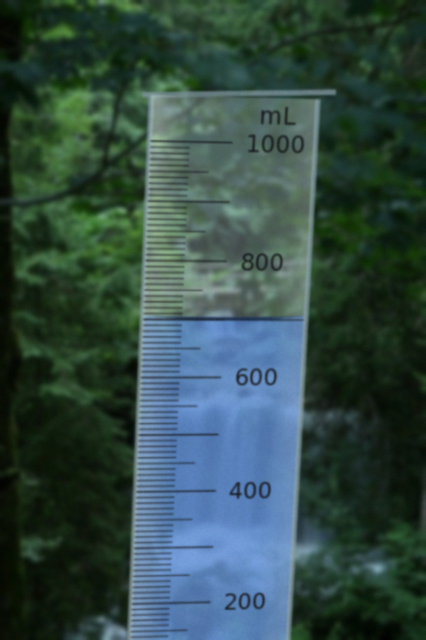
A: 700 mL
